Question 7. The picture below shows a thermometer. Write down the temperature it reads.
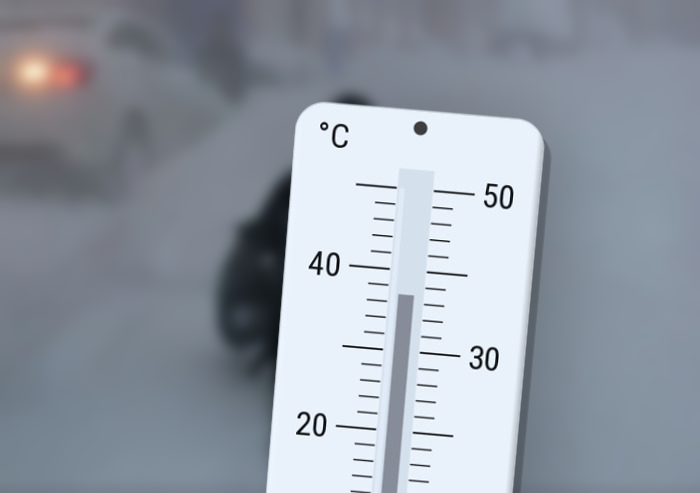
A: 37 °C
